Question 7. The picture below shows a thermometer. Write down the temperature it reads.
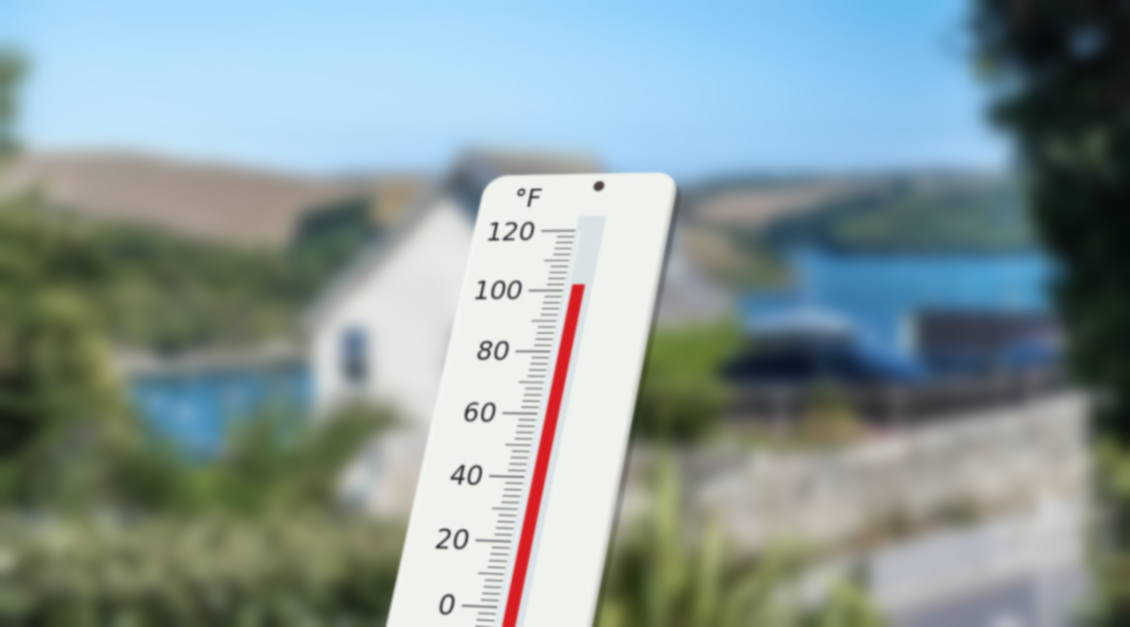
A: 102 °F
